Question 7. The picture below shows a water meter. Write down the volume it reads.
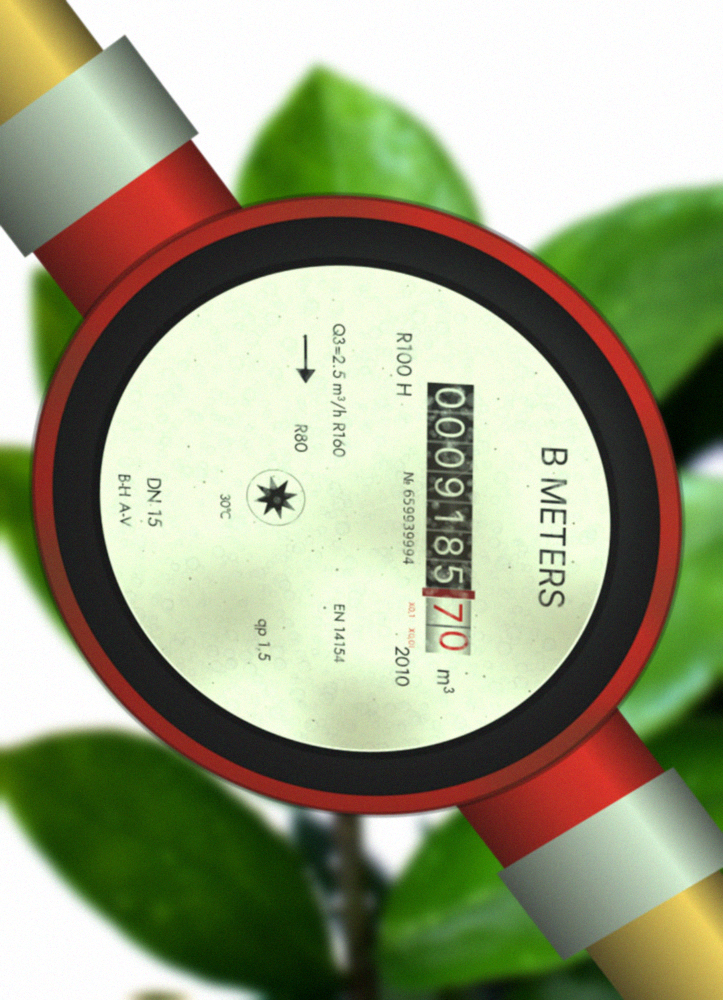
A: 9185.70 m³
